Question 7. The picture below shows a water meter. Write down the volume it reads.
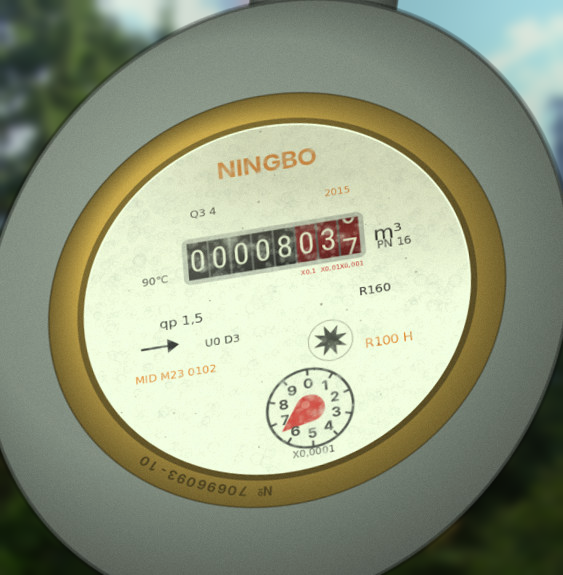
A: 8.0366 m³
